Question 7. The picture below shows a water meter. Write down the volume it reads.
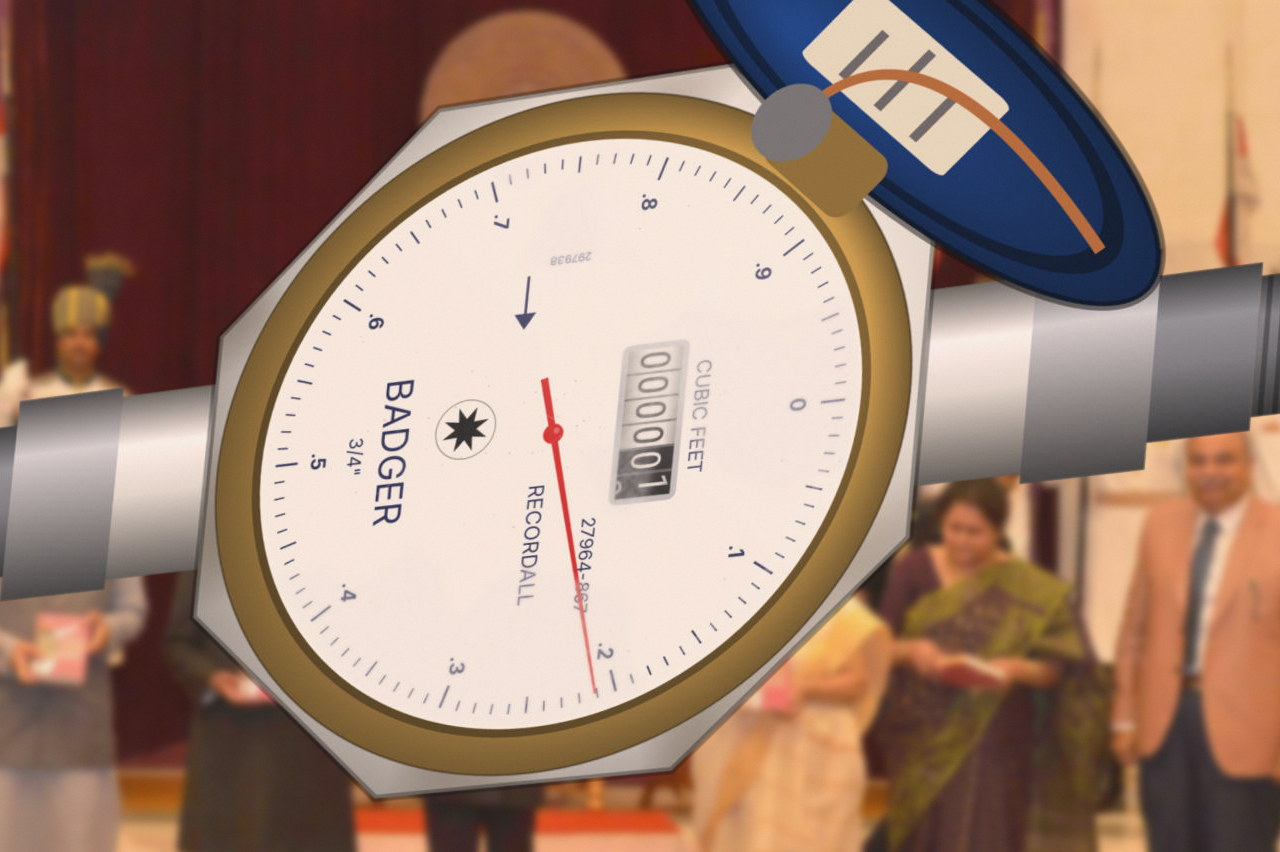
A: 1.21 ft³
